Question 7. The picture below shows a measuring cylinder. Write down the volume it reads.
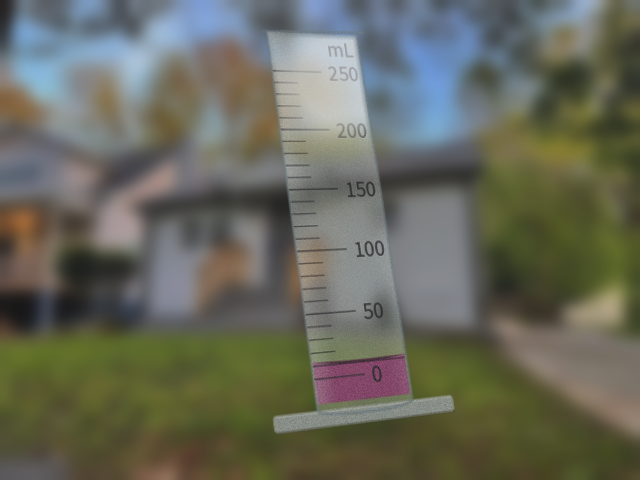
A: 10 mL
